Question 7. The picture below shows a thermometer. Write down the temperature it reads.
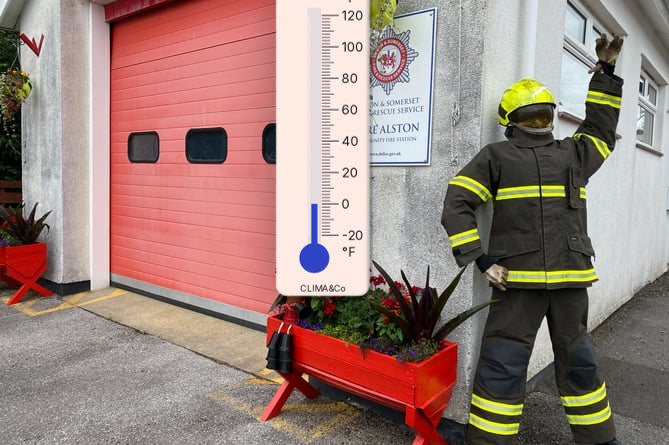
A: 0 °F
